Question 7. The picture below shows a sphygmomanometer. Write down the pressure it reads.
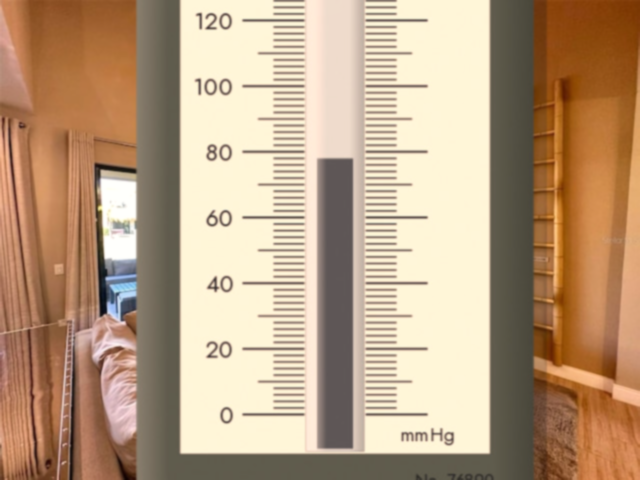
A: 78 mmHg
